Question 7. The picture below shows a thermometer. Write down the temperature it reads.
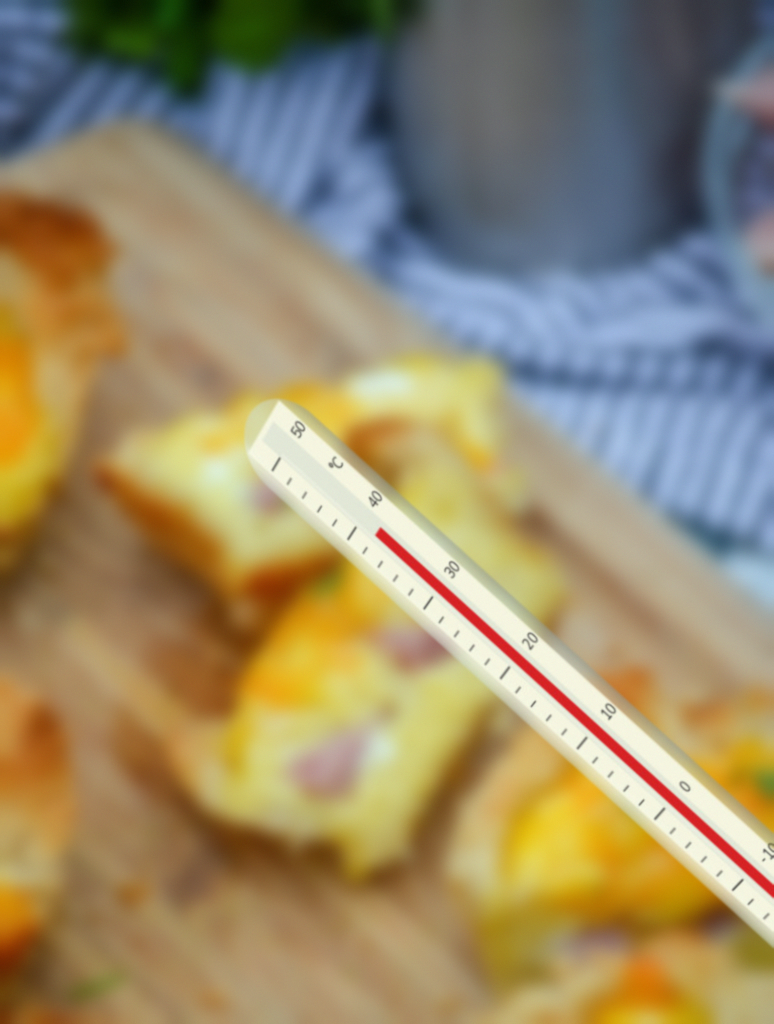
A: 38 °C
